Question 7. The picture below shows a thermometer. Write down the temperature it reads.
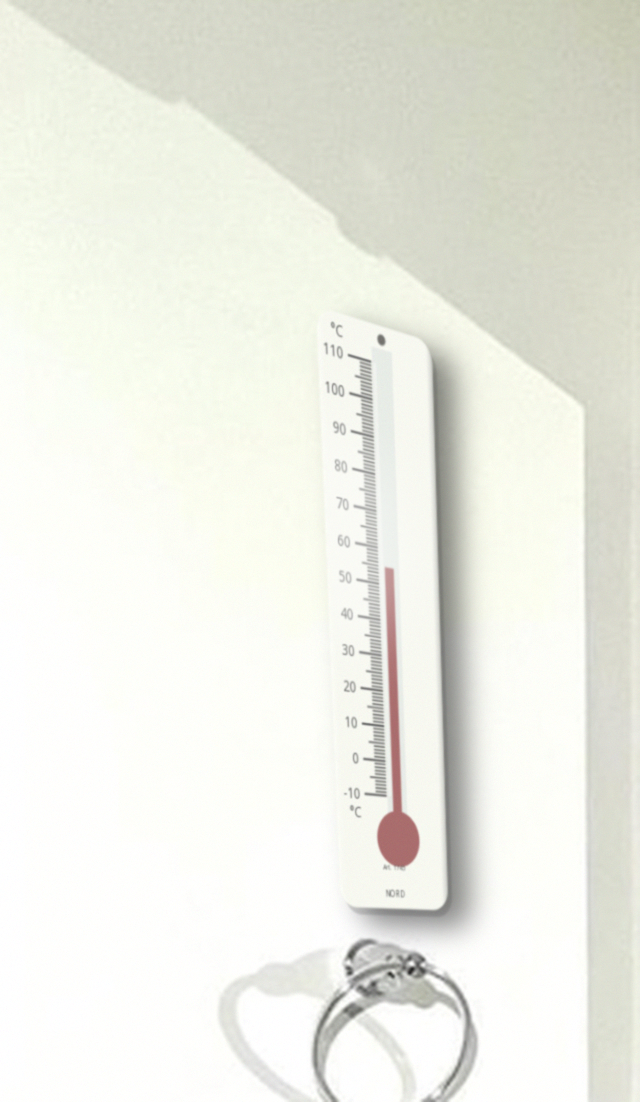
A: 55 °C
